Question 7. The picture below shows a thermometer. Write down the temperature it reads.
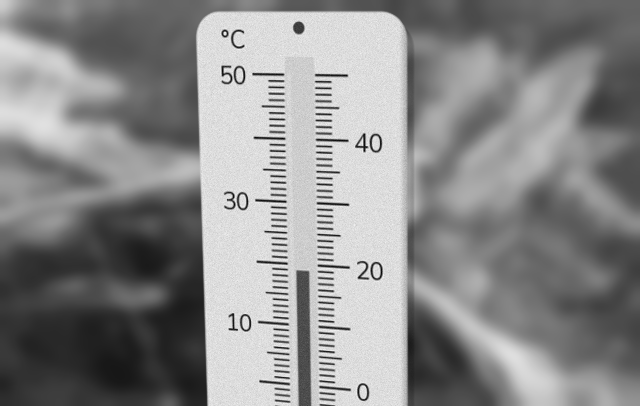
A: 19 °C
